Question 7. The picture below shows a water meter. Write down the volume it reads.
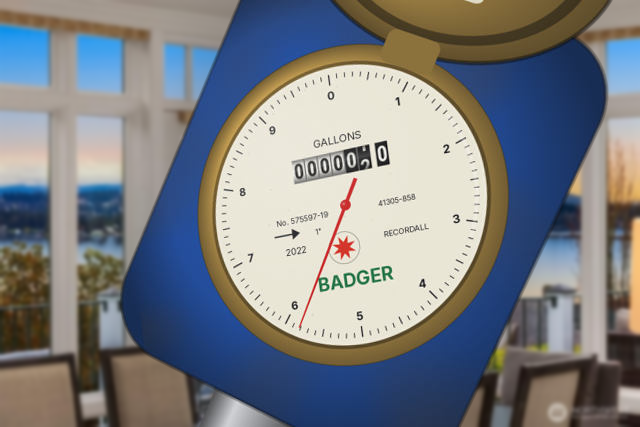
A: 15.8 gal
